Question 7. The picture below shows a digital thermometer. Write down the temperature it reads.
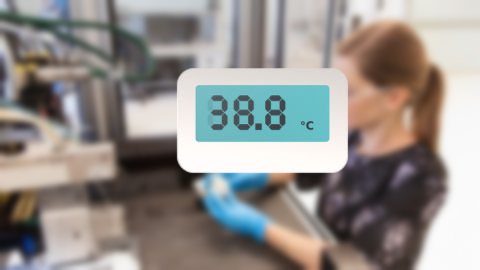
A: 38.8 °C
